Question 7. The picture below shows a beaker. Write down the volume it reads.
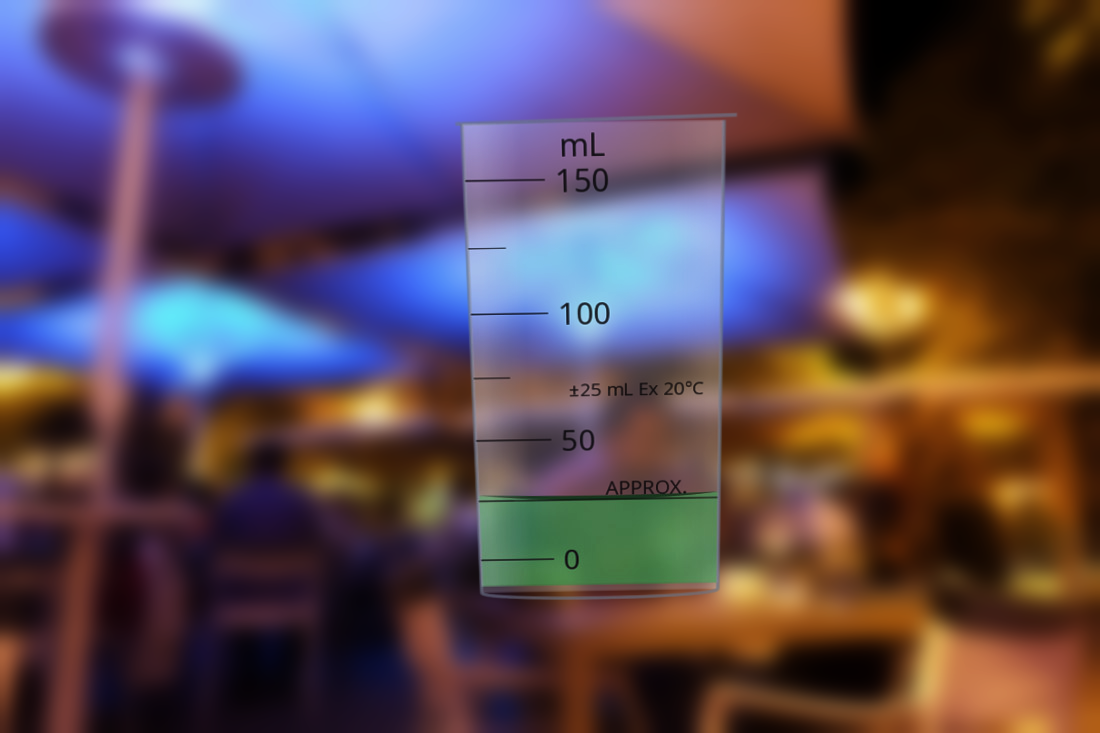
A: 25 mL
